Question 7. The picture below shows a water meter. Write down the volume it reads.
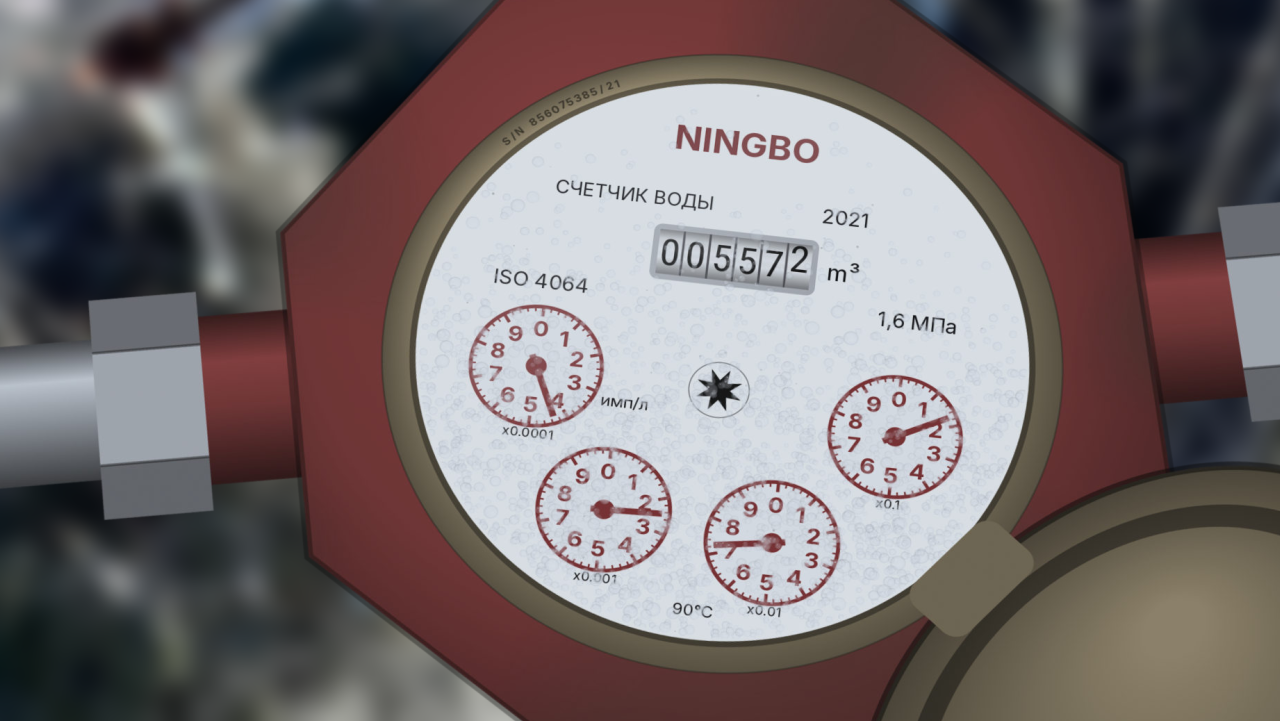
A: 5572.1724 m³
